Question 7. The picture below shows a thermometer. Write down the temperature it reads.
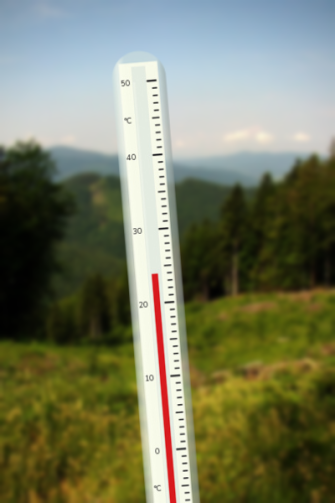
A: 24 °C
